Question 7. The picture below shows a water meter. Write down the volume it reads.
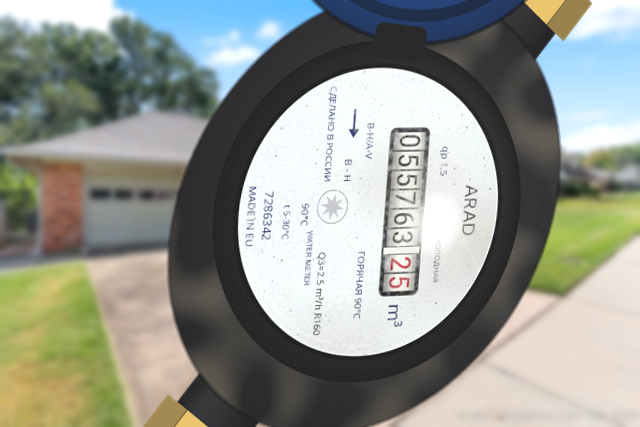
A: 55763.25 m³
